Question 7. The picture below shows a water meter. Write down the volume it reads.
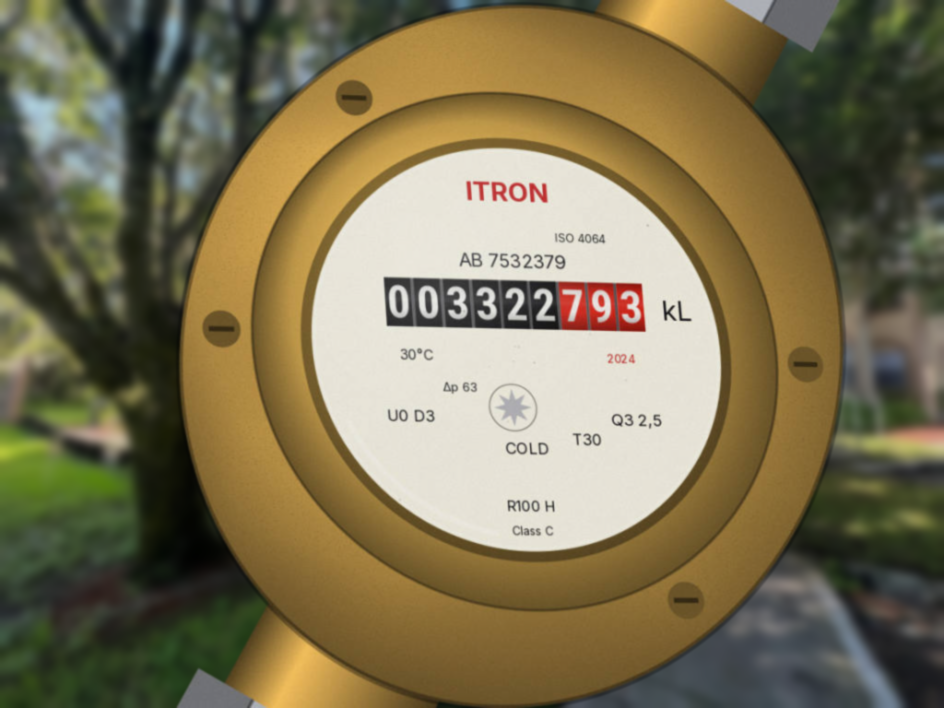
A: 3322.793 kL
